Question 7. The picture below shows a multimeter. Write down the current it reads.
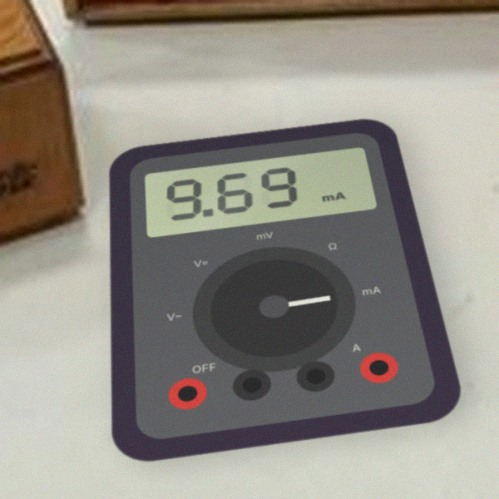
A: 9.69 mA
